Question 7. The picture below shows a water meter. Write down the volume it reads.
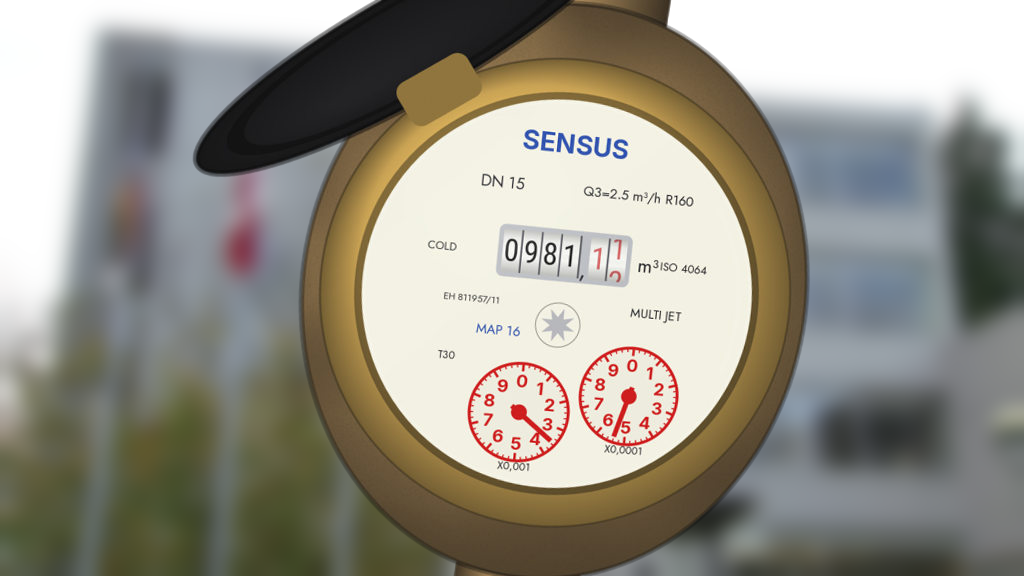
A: 981.1135 m³
